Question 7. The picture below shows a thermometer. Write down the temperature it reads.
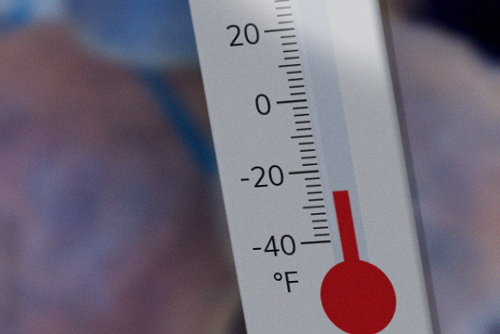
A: -26 °F
